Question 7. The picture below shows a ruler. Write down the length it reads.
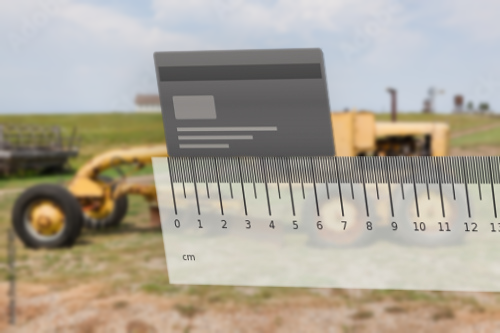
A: 7 cm
